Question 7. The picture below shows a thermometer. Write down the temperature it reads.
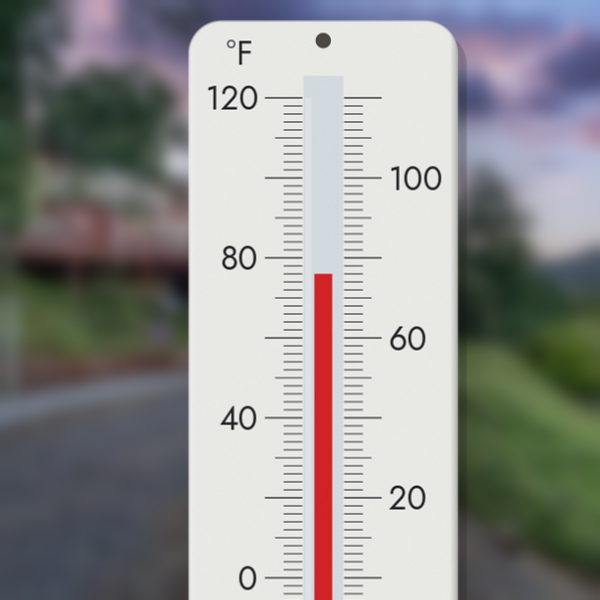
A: 76 °F
